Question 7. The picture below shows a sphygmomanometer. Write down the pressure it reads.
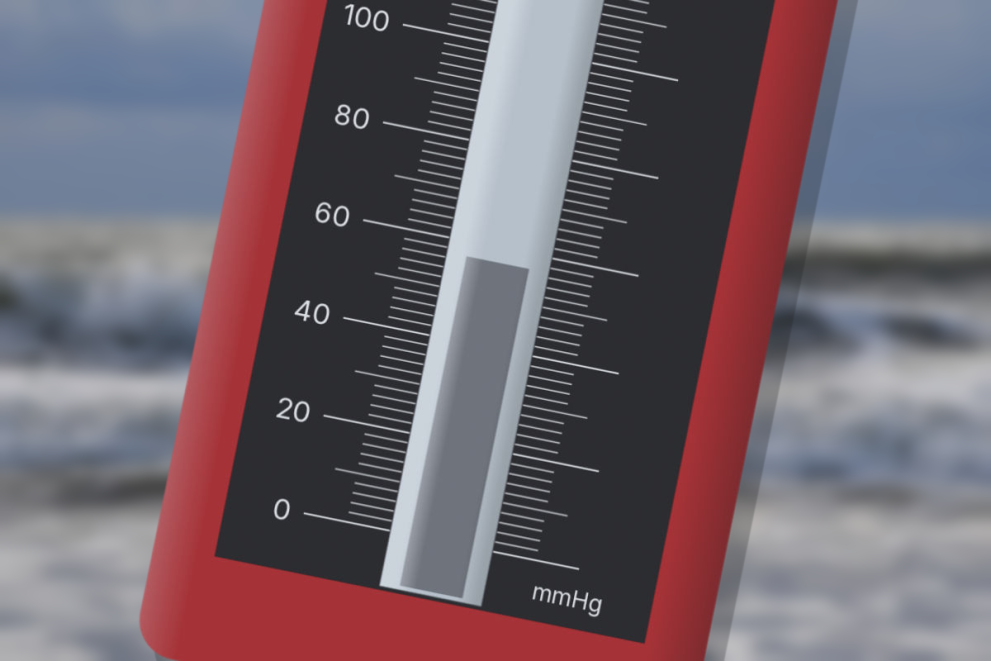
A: 57 mmHg
